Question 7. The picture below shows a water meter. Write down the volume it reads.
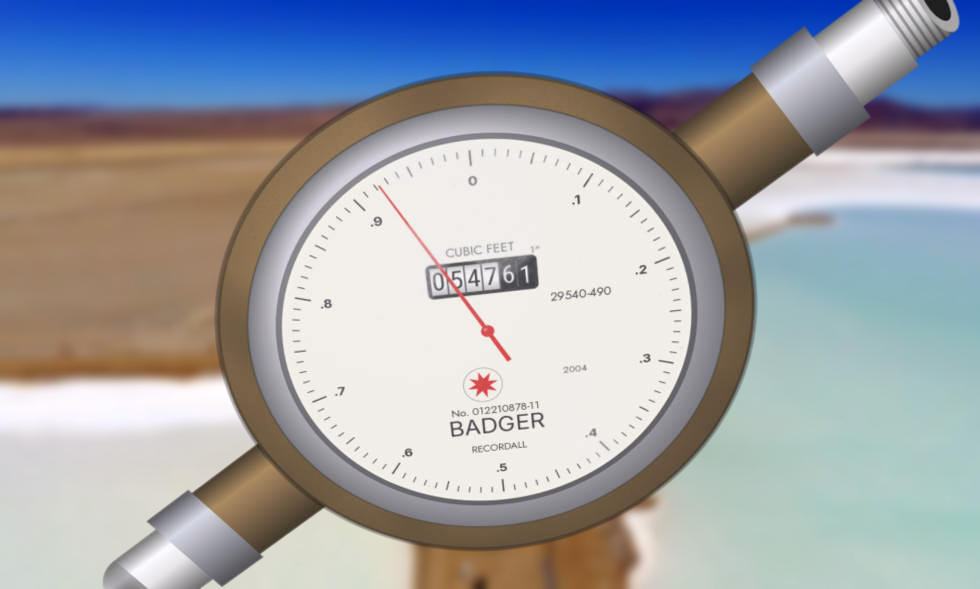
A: 54760.92 ft³
